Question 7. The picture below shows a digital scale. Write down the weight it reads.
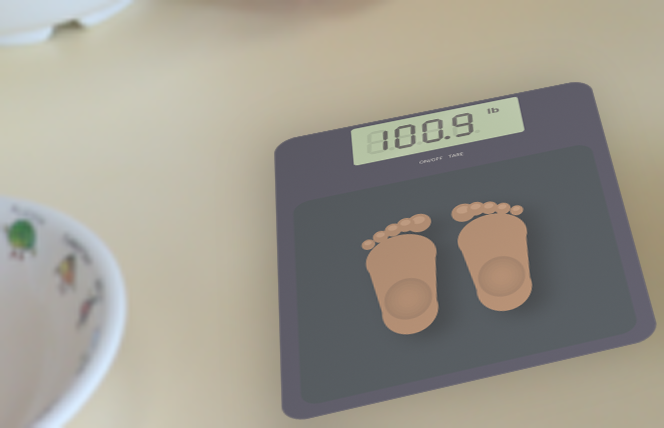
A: 100.9 lb
